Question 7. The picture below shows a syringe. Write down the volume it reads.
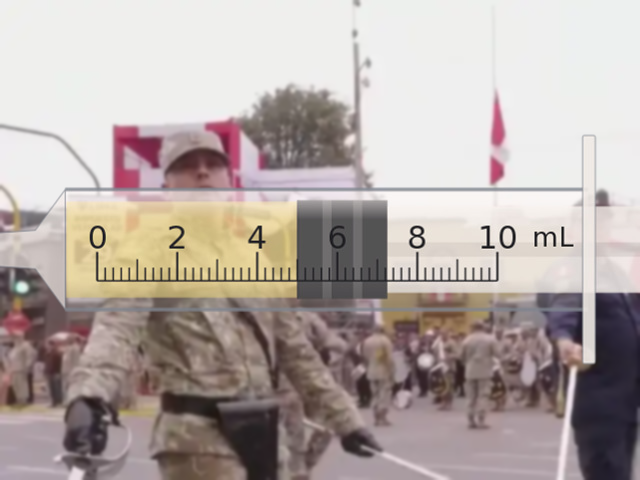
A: 5 mL
